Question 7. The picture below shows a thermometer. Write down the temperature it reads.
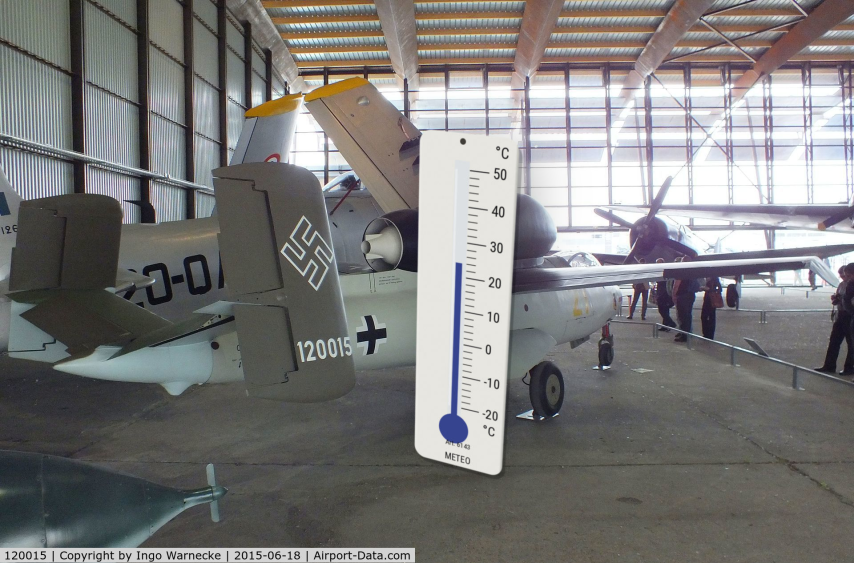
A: 24 °C
